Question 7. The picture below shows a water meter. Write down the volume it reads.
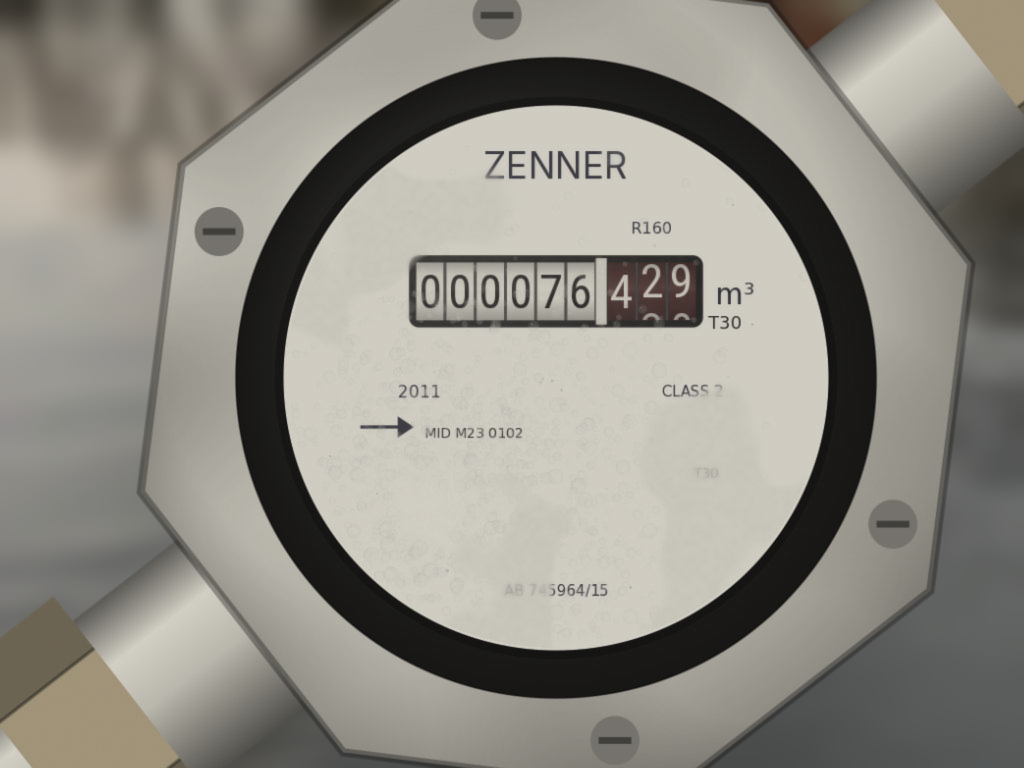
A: 76.429 m³
